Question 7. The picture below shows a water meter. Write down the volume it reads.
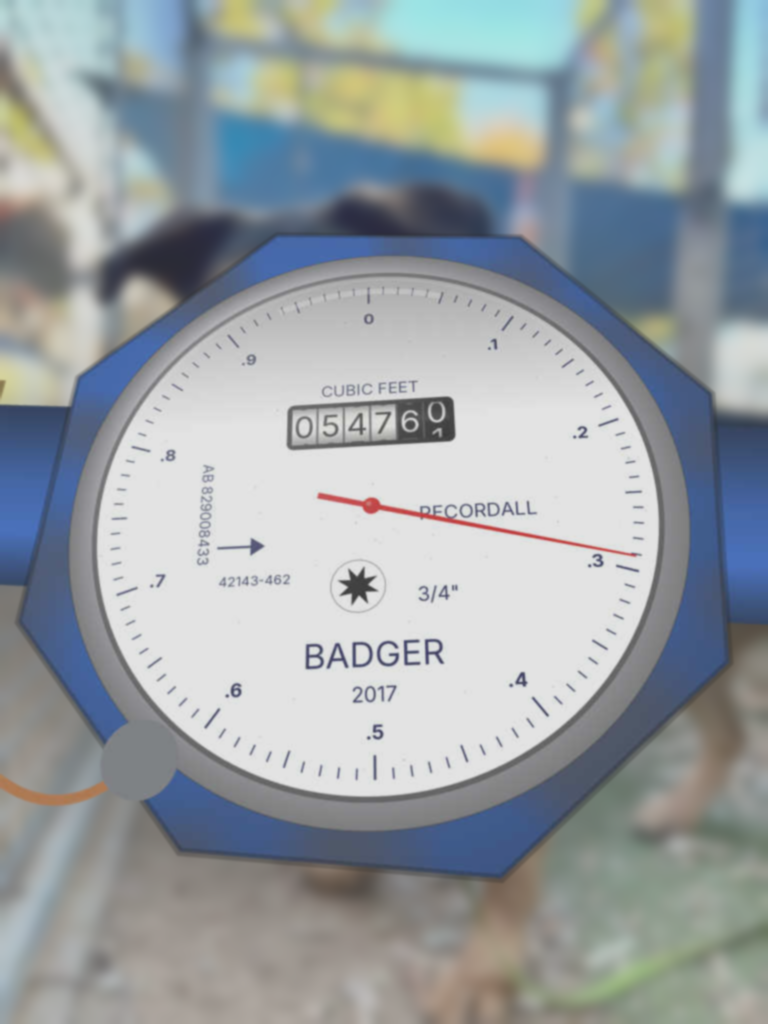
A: 54760.29 ft³
